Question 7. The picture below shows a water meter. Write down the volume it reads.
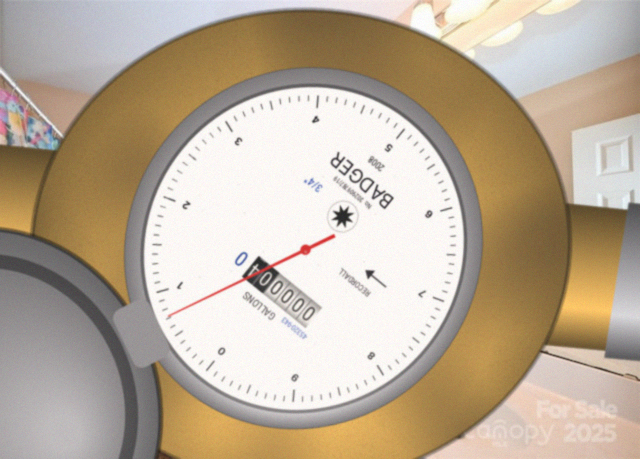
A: 40.7 gal
